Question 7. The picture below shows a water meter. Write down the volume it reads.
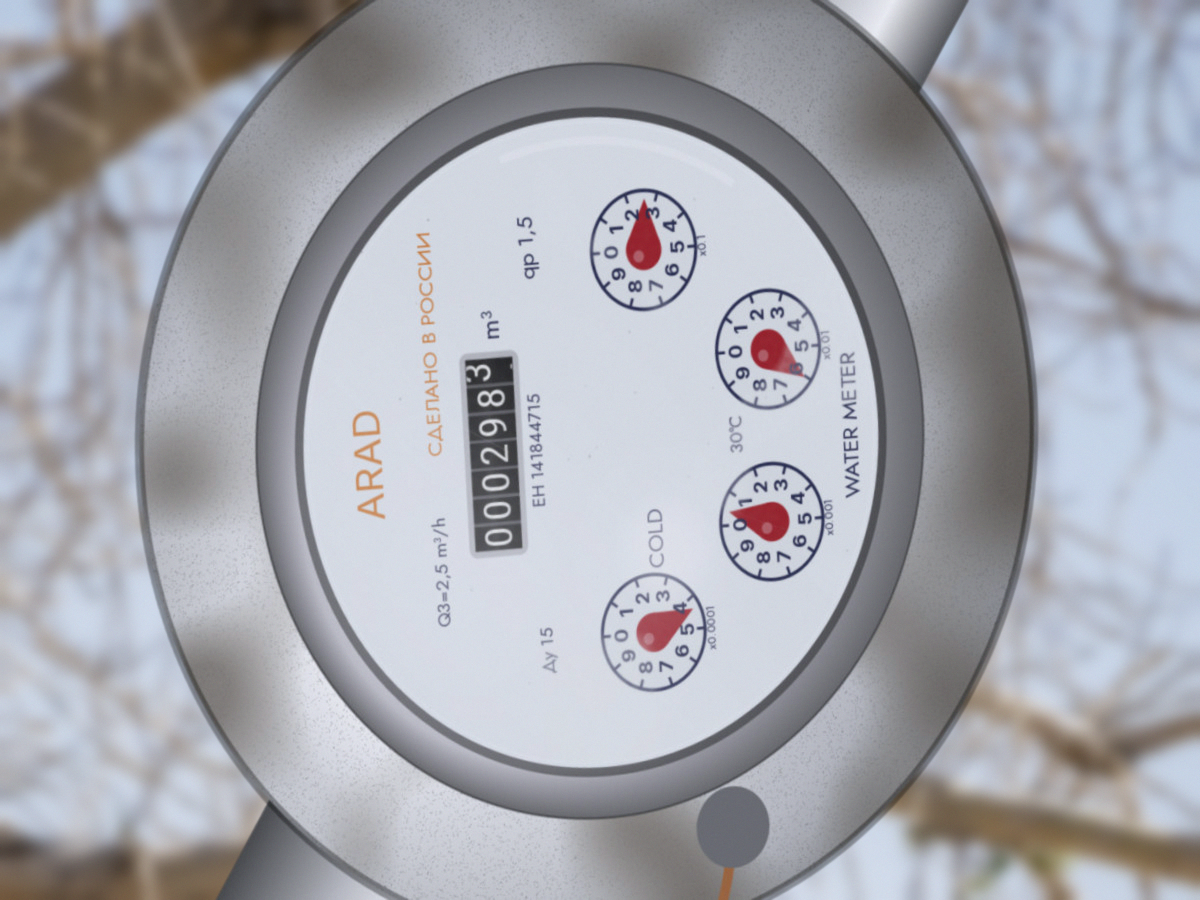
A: 2983.2604 m³
